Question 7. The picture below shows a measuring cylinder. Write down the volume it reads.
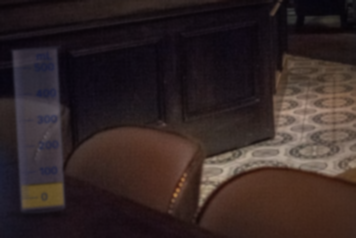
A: 50 mL
